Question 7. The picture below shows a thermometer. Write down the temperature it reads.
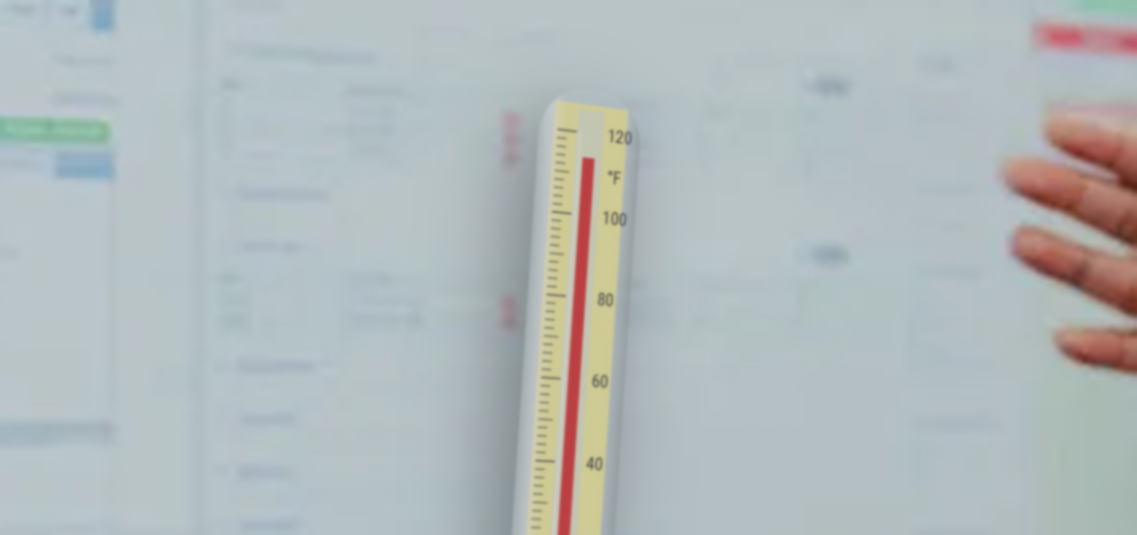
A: 114 °F
